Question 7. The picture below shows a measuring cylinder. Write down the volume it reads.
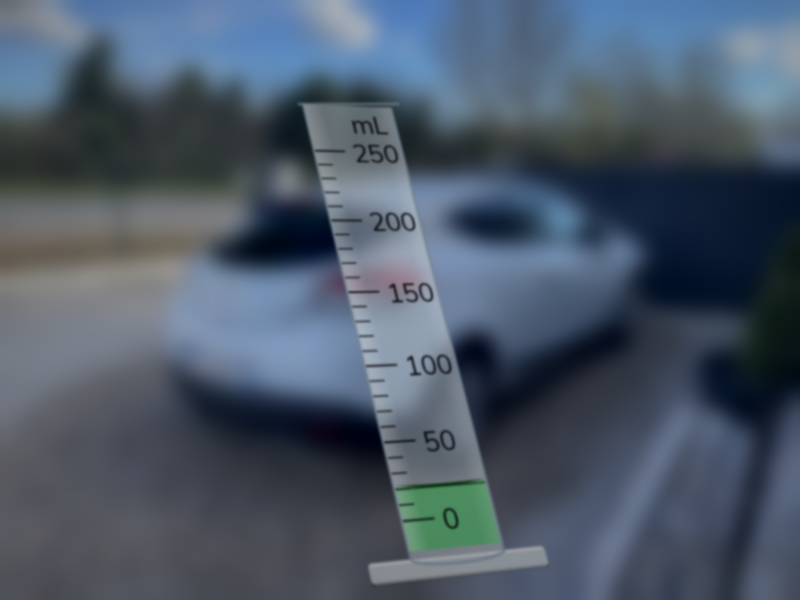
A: 20 mL
